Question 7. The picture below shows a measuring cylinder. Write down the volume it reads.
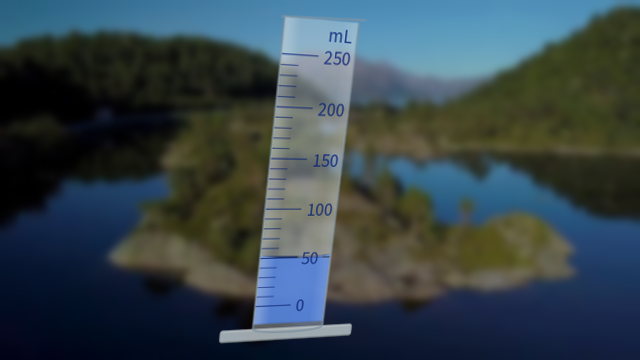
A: 50 mL
